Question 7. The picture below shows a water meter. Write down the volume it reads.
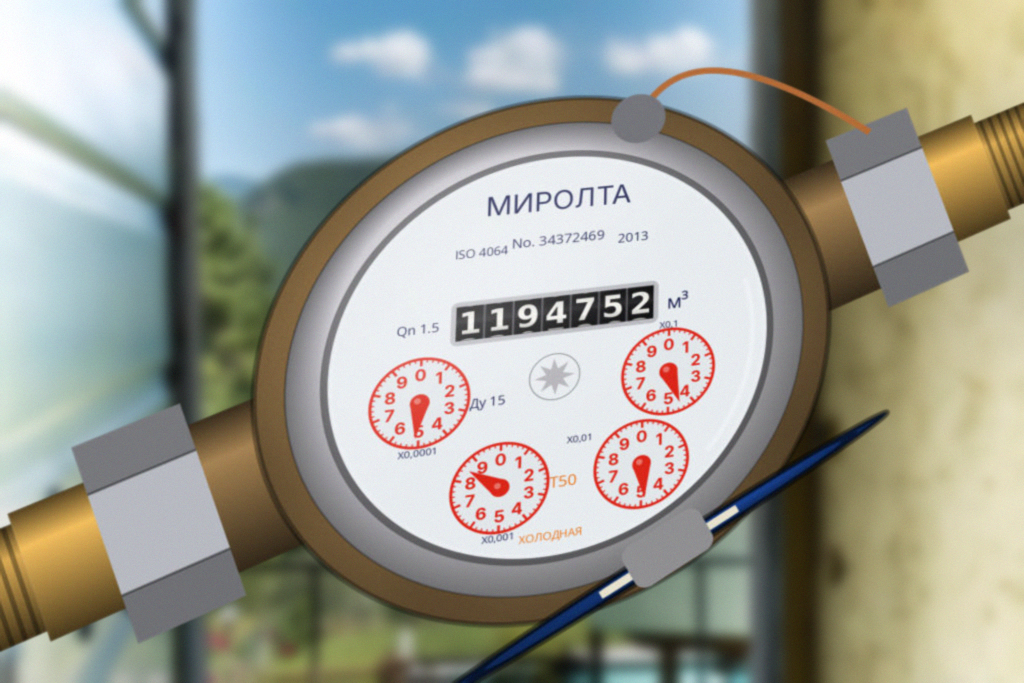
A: 1194752.4485 m³
